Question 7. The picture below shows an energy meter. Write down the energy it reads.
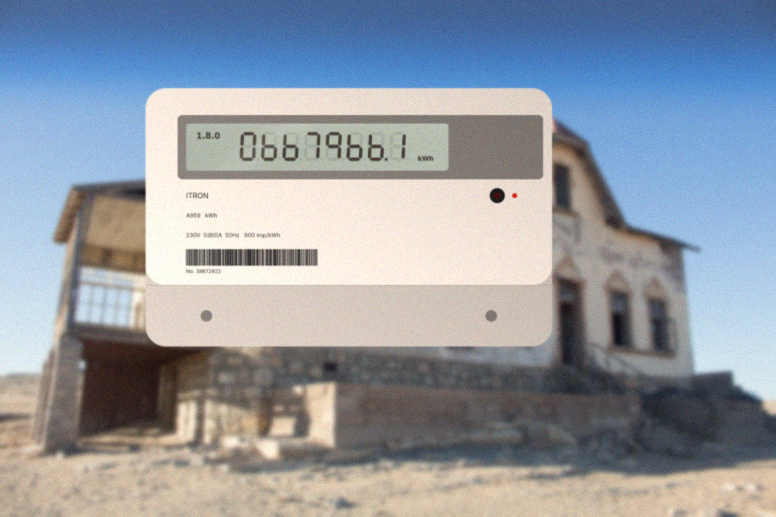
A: 667966.1 kWh
